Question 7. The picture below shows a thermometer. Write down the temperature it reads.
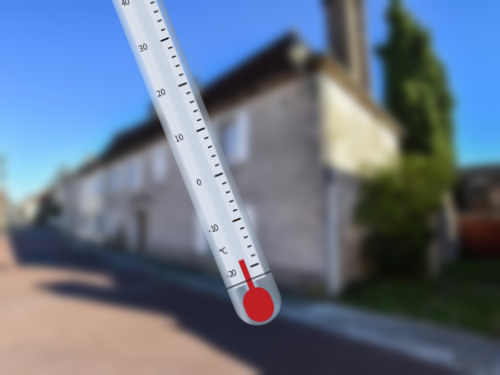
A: -18 °C
